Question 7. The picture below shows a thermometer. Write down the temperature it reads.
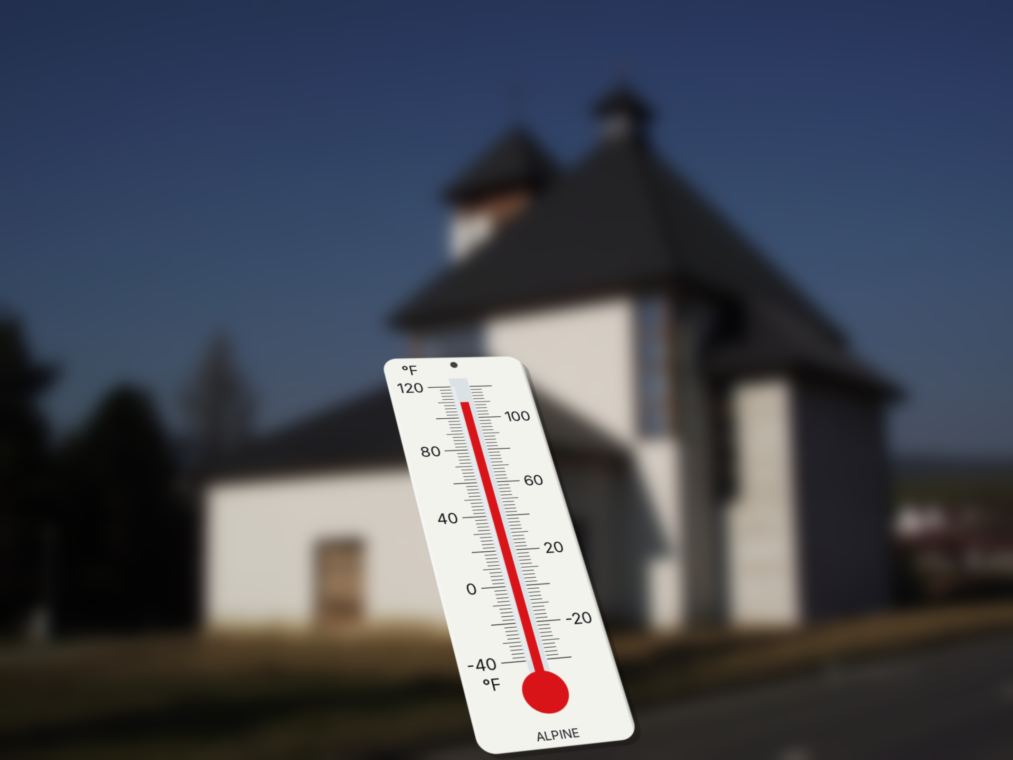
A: 110 °F
